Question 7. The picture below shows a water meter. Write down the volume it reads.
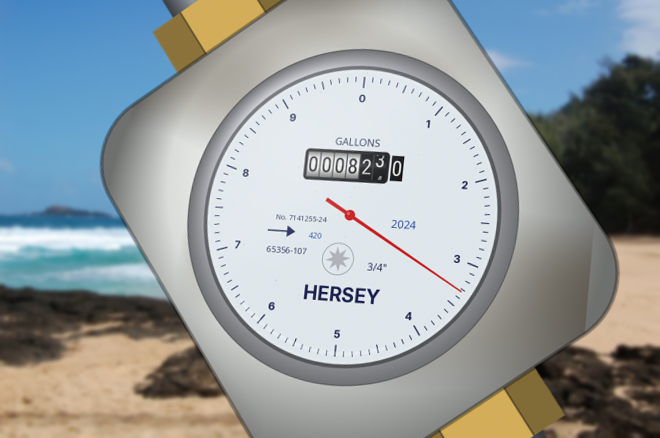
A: 8233.3 gal
